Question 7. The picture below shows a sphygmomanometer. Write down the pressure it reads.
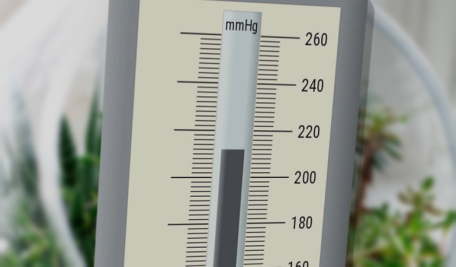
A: 212 mmHg
